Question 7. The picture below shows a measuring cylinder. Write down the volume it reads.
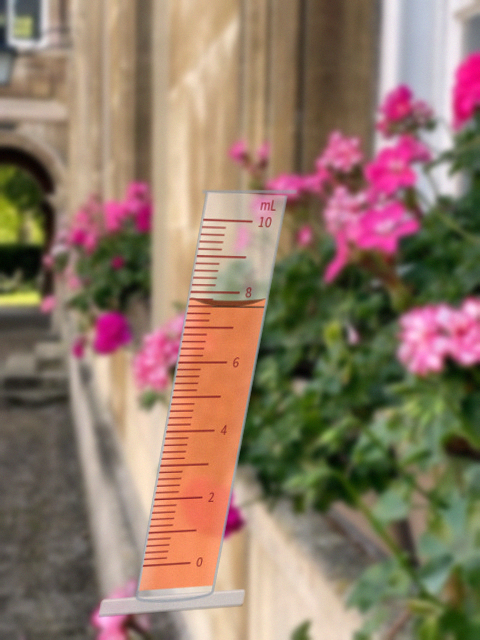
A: 7.6 mL
